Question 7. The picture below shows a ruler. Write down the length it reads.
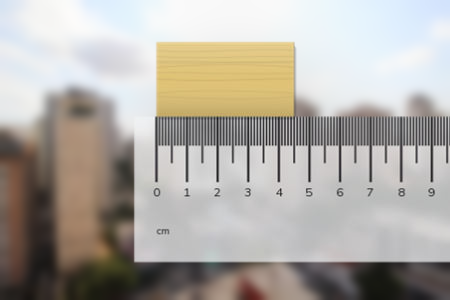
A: 4.5 cm
